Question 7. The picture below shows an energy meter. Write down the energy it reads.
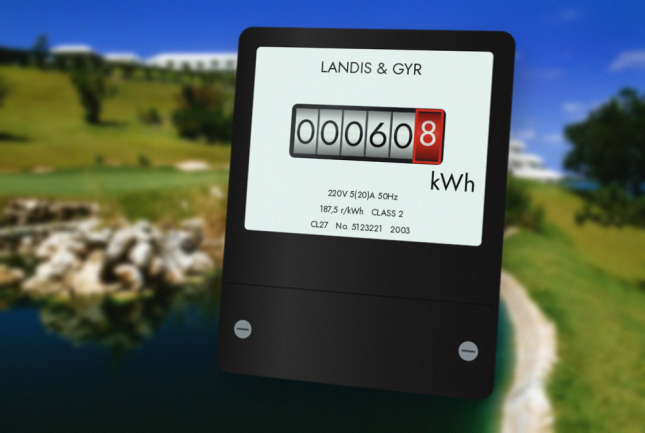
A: 60.8 kWh
